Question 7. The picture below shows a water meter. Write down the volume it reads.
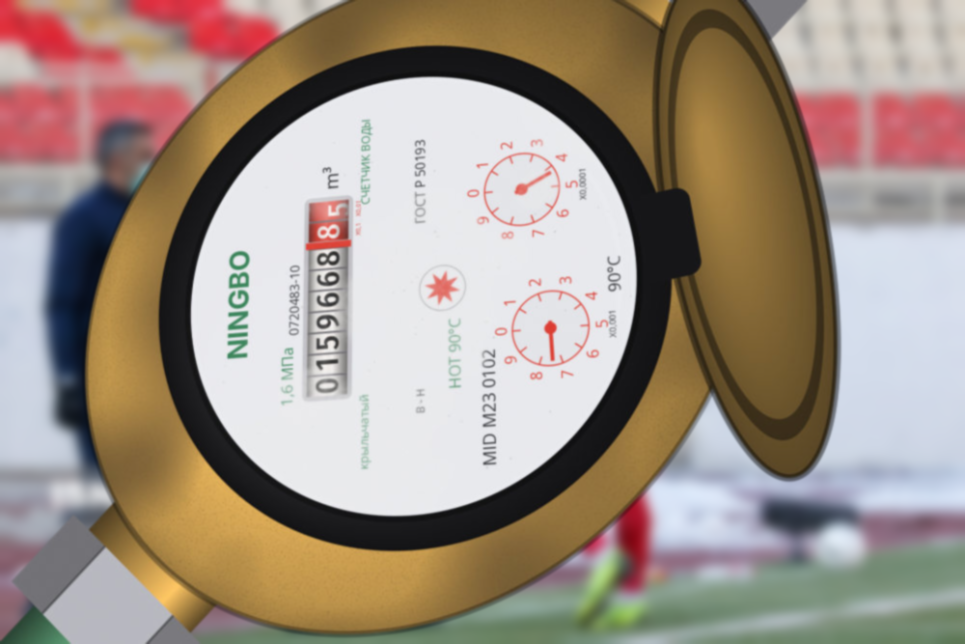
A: 159668.8474 m³
